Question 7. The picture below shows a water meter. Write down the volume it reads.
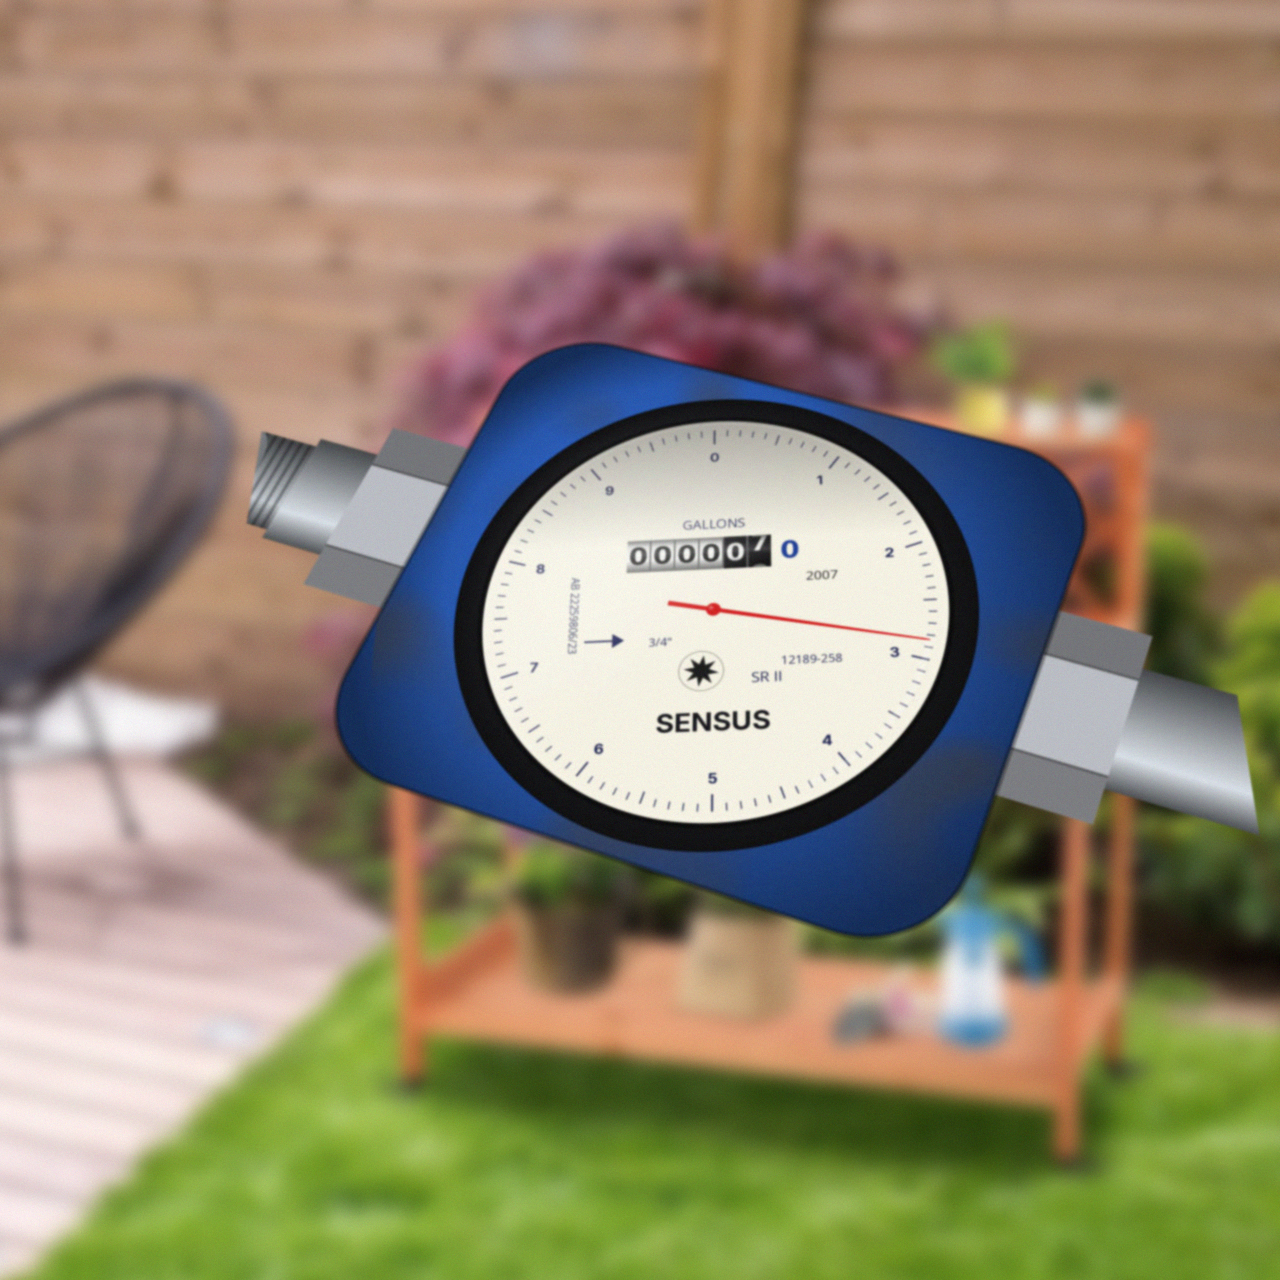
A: 72.8 gal
